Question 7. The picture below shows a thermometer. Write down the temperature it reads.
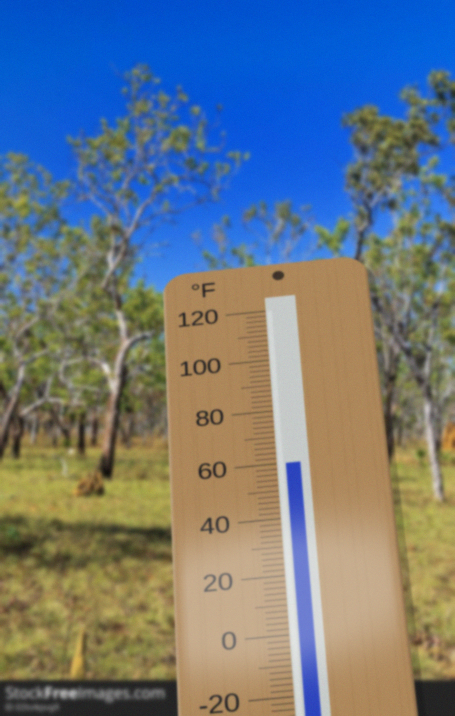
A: 60 °F
